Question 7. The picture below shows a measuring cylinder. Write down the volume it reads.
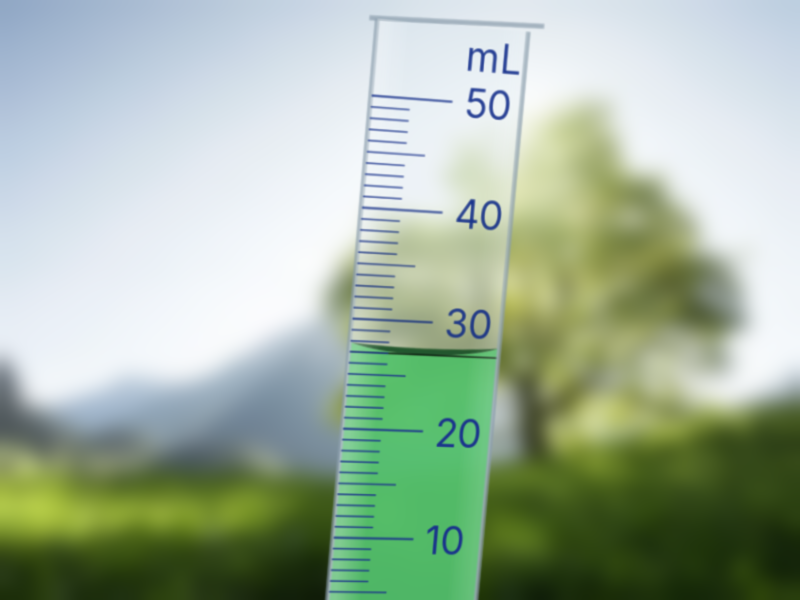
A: 27 mL
